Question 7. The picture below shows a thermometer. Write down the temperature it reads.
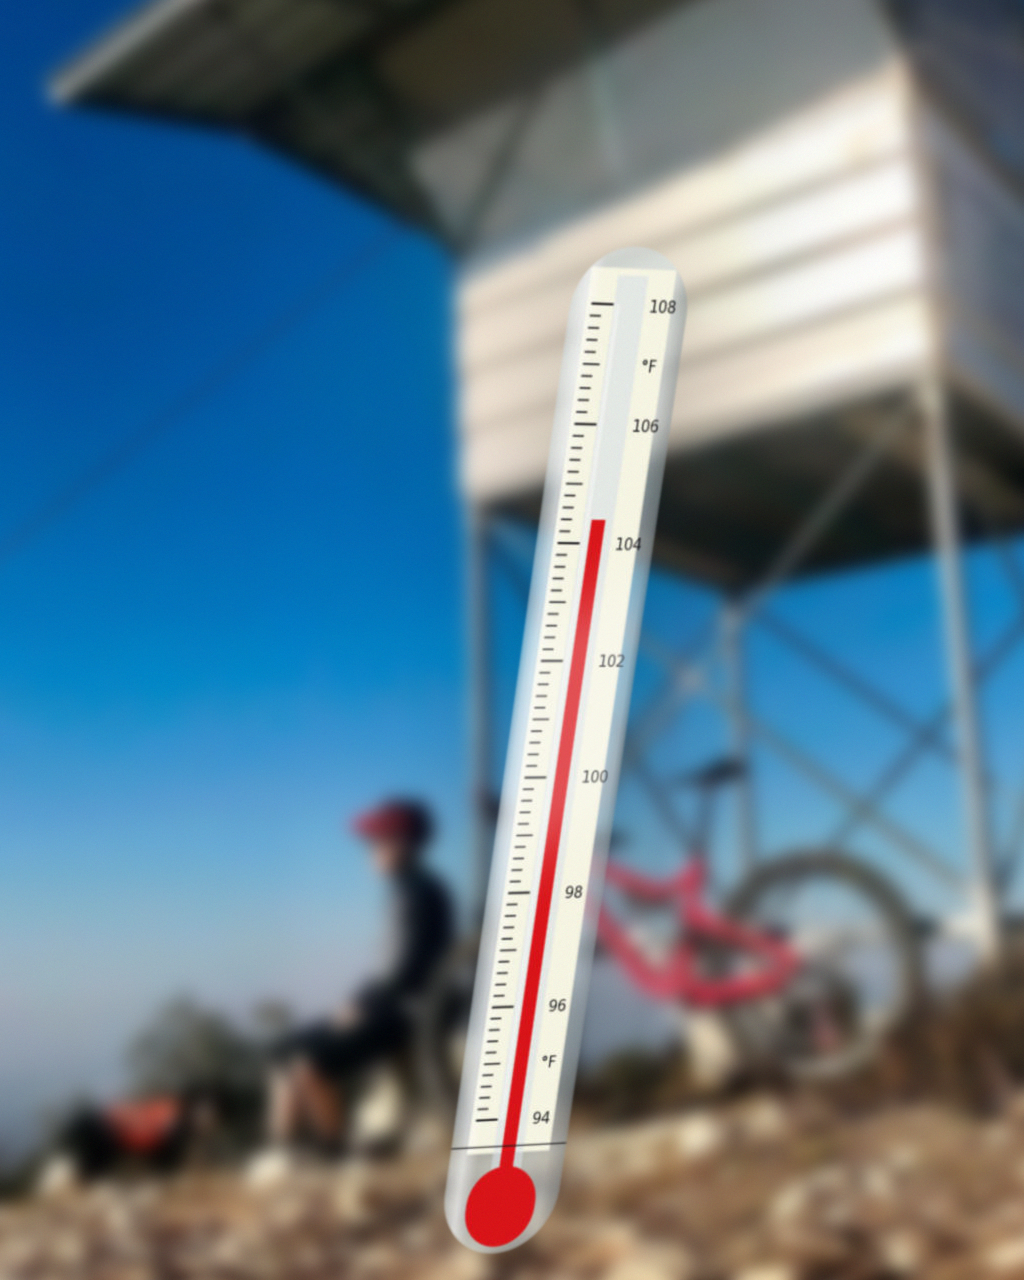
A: 104.4 °F
